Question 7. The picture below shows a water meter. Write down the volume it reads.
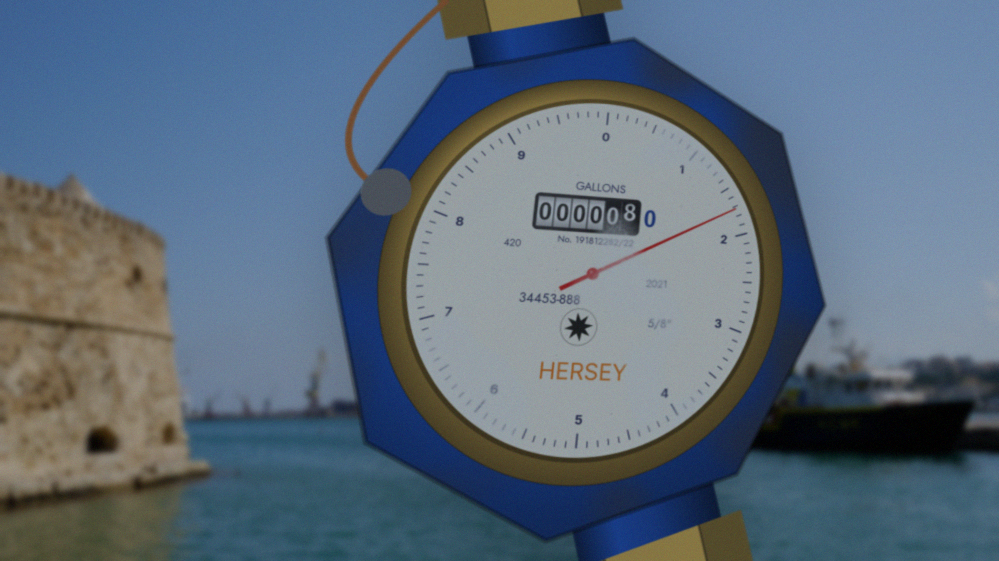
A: 81.7 gal
